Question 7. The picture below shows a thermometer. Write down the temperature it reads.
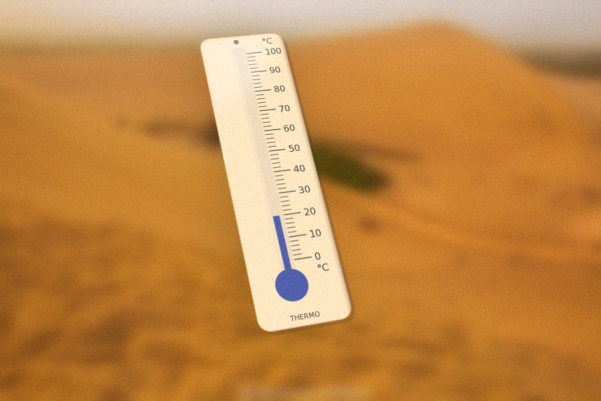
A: 20 °C
